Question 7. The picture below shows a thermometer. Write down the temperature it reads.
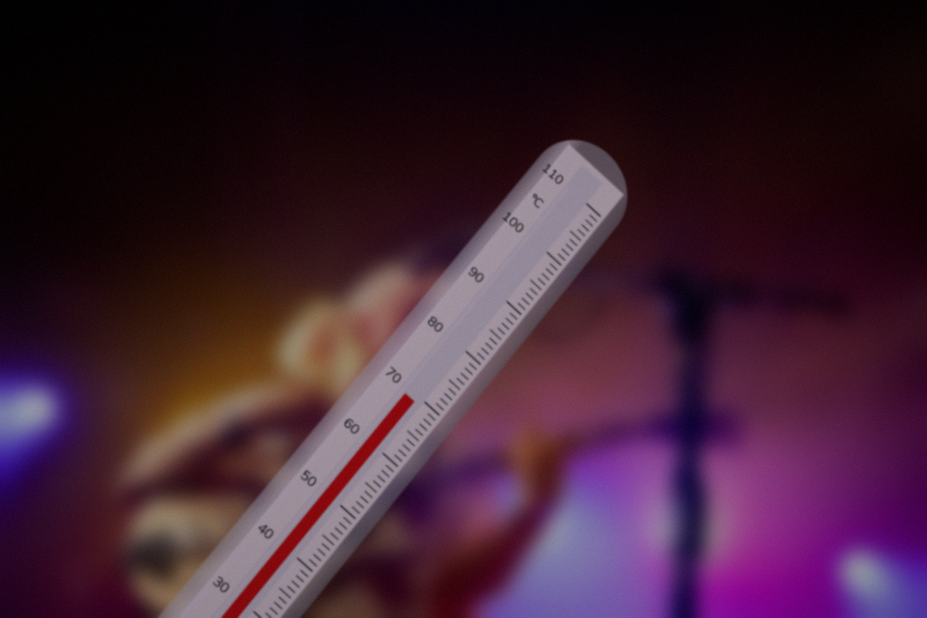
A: 69 °C
